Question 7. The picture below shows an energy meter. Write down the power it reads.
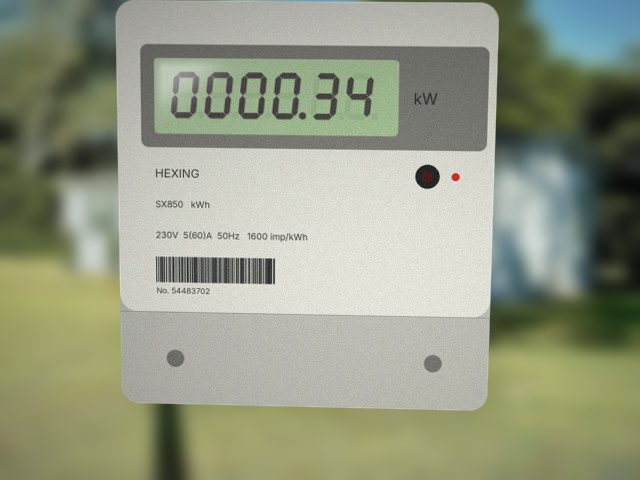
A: 0.34 kW
